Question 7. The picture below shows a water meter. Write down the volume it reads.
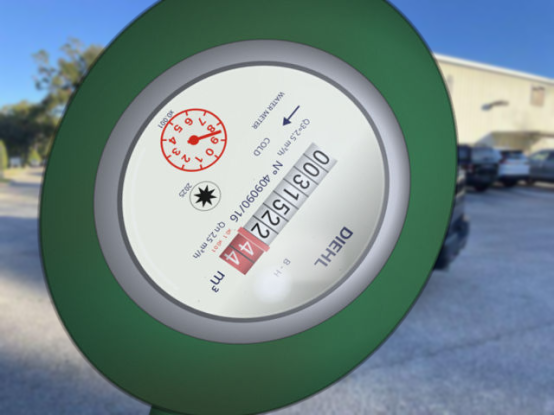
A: 31522.438 m³
